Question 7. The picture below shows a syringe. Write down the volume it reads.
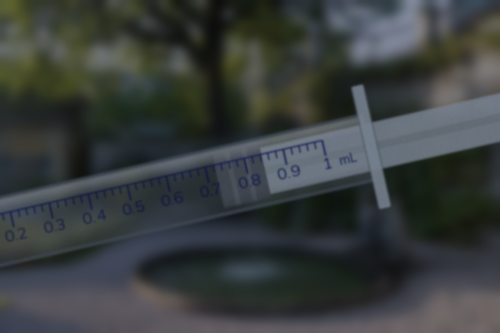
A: 0.72 mL
